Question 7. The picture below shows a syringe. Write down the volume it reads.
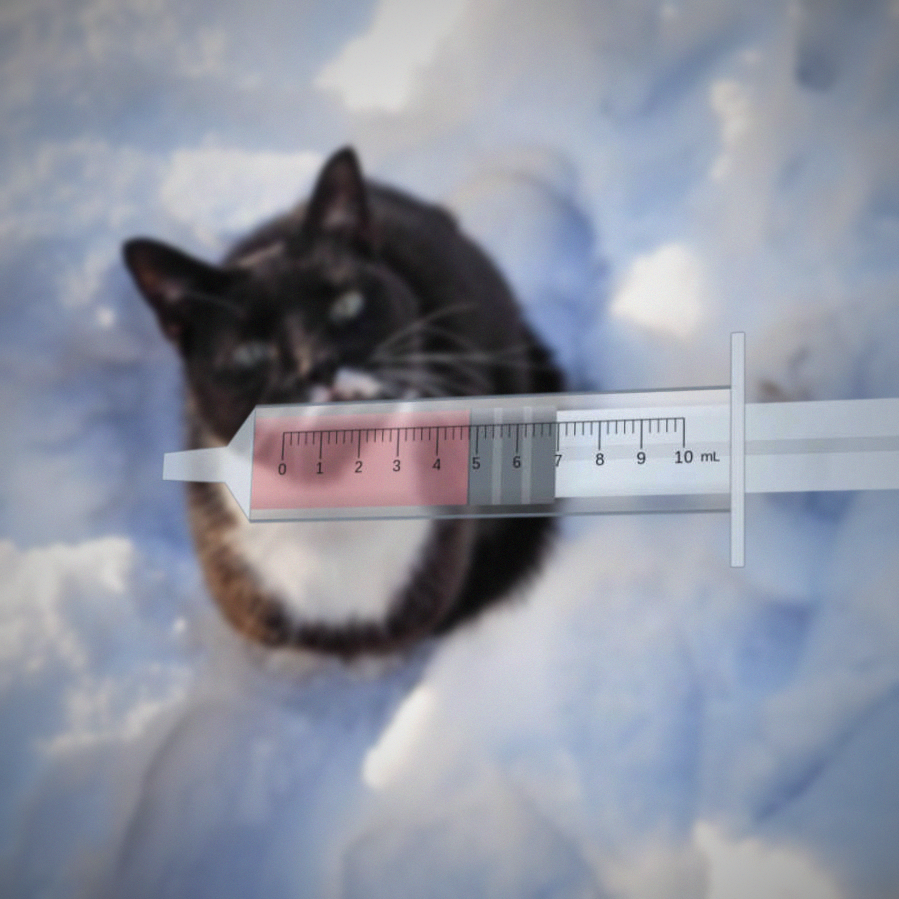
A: 4.8 mL
